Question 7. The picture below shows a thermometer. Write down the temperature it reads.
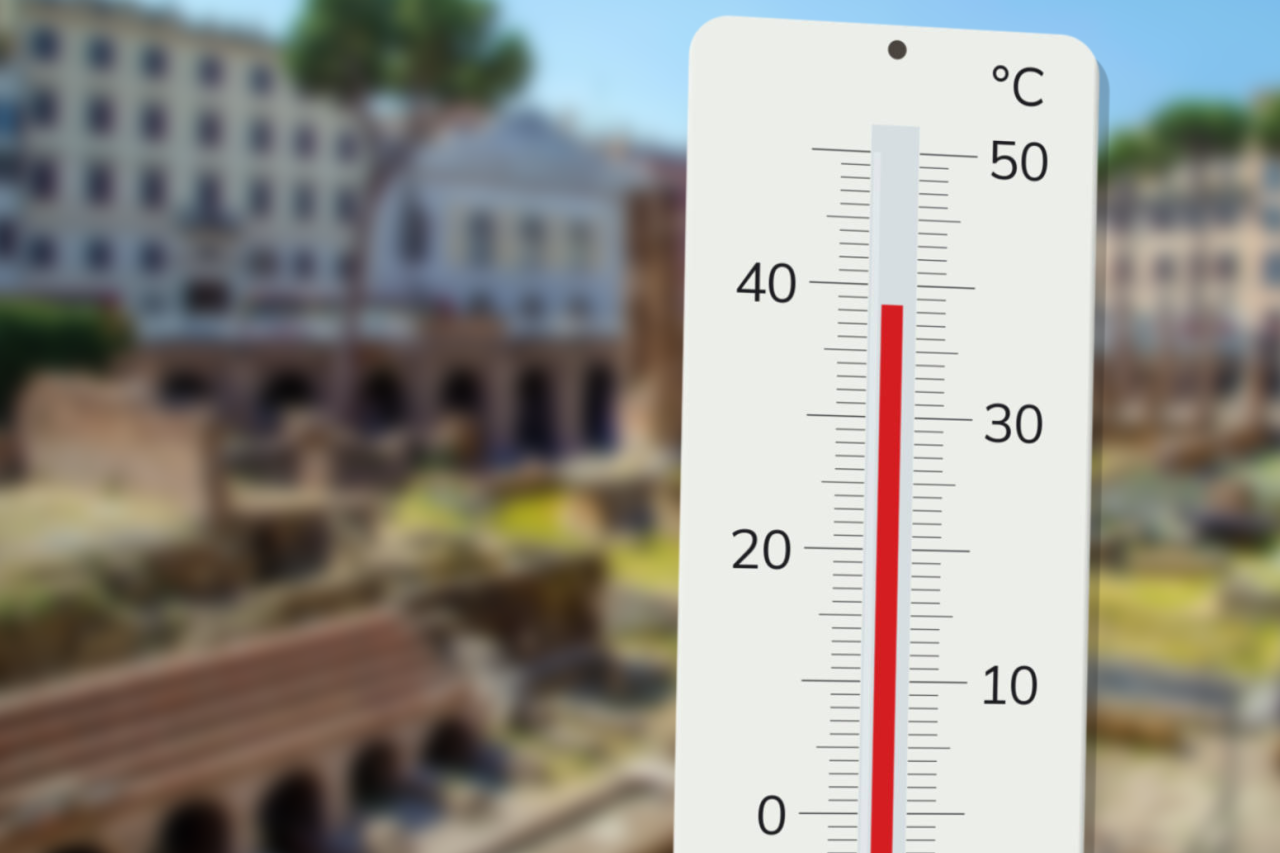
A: 38.5 °C
